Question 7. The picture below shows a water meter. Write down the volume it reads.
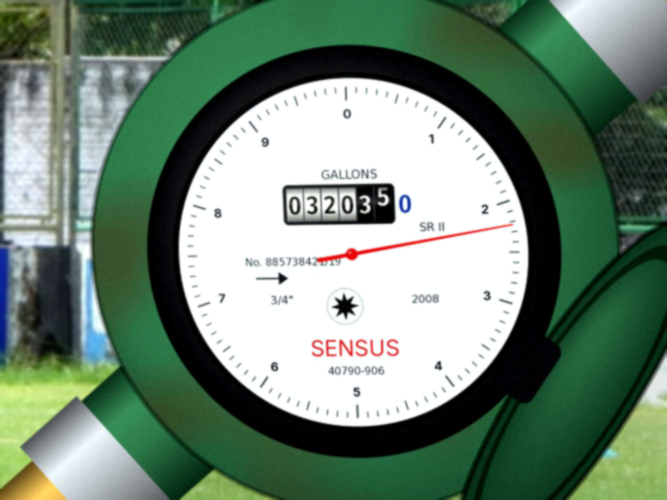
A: 320352.2 gal
